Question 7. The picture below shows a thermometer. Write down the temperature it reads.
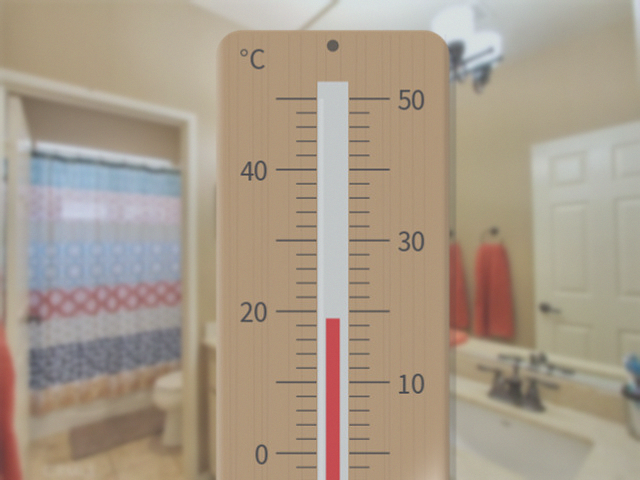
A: 19 °C
